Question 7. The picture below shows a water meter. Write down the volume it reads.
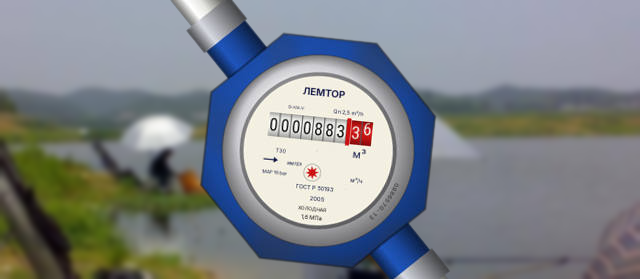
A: 883.36 m³
